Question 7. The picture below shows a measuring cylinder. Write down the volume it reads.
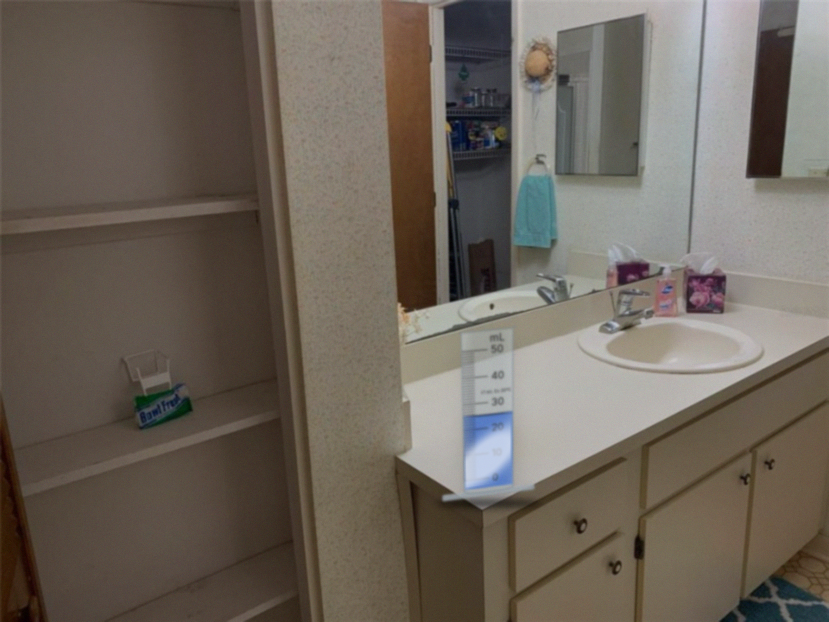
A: 25 mL
